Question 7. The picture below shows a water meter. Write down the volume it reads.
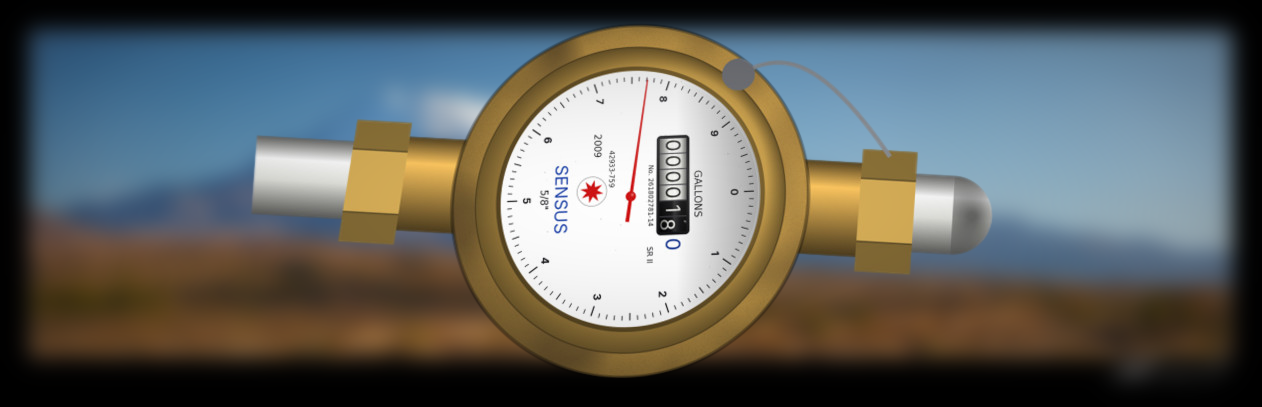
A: 177.7 gal
